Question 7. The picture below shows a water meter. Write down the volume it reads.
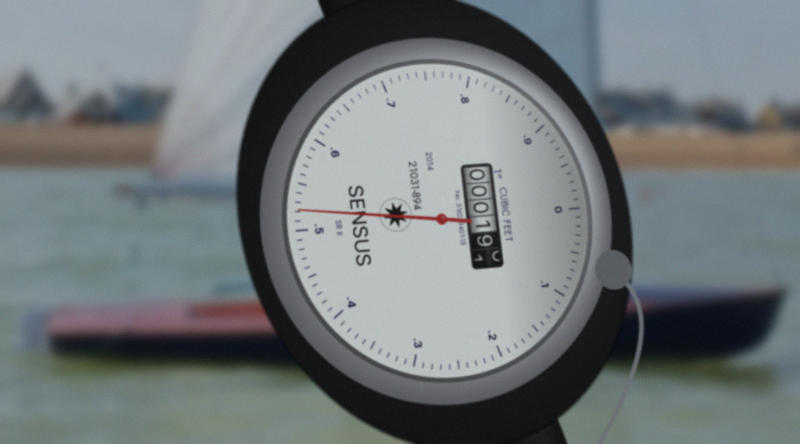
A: 190.52 ft³
